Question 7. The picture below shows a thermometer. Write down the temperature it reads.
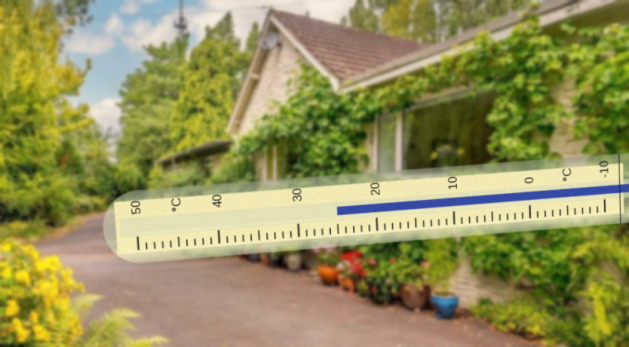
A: 25 °C
